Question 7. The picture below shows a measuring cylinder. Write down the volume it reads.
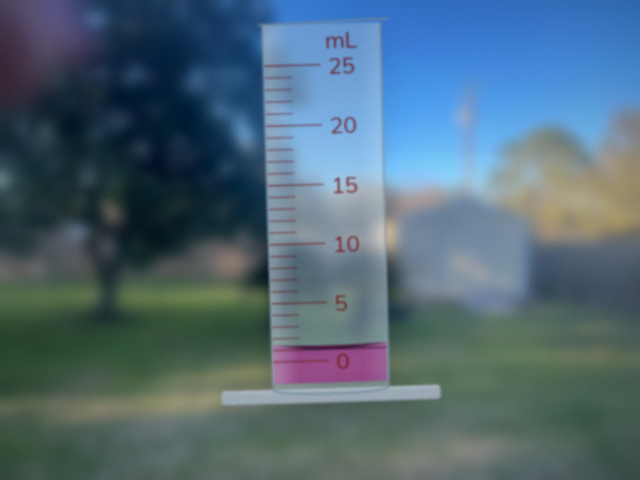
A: 1 mL
